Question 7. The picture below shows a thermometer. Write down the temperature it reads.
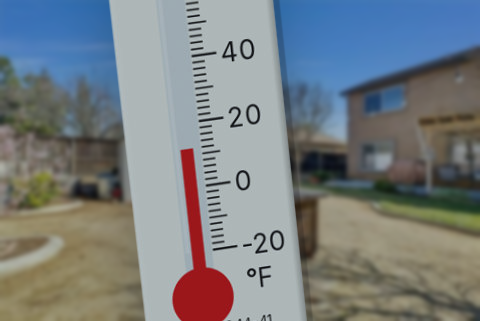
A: 12 °F
